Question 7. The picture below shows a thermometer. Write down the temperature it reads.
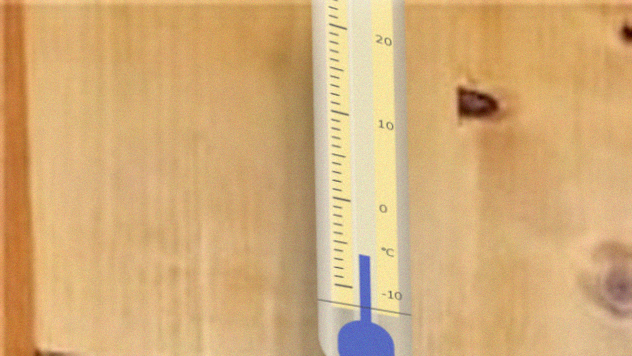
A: -6 °C
